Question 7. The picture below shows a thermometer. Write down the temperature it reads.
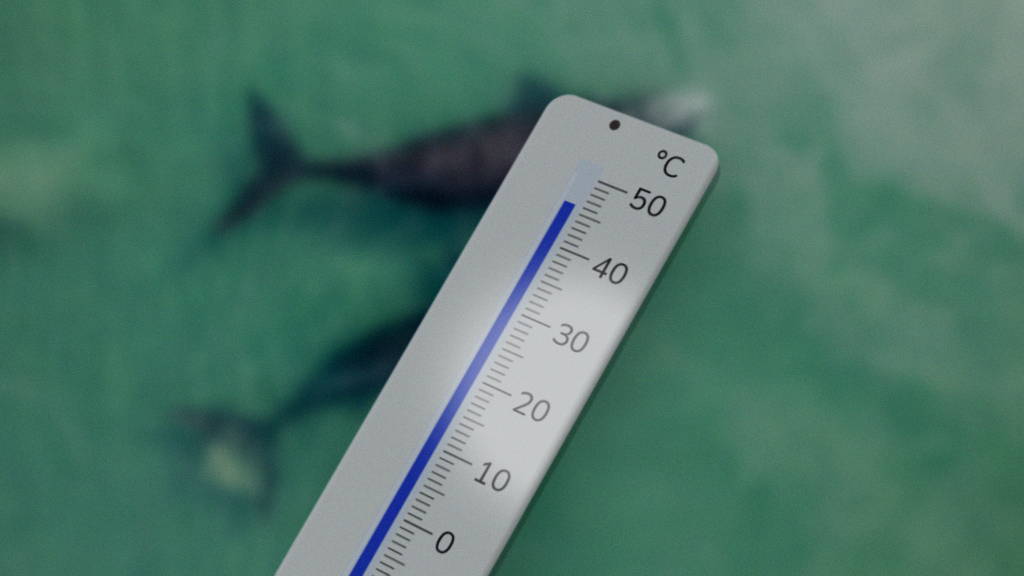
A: 46 °C
